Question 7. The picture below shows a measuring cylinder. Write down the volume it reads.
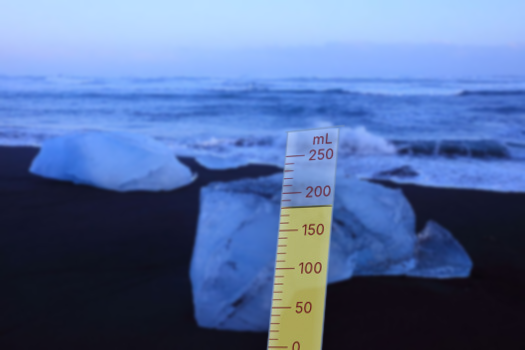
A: 180 mL
